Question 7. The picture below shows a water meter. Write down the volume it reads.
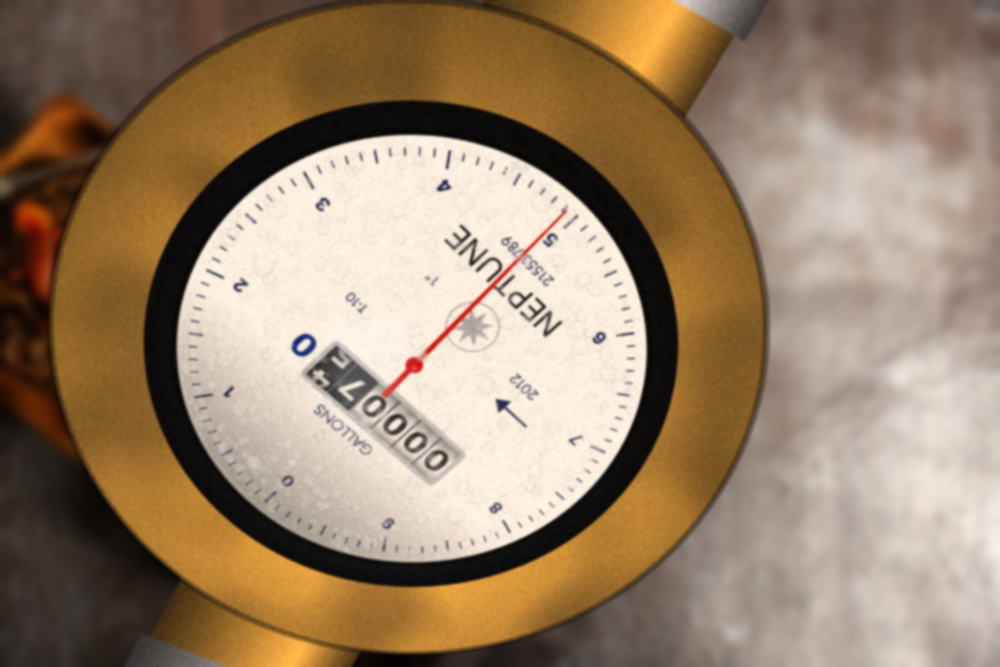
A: 744.9 gal
